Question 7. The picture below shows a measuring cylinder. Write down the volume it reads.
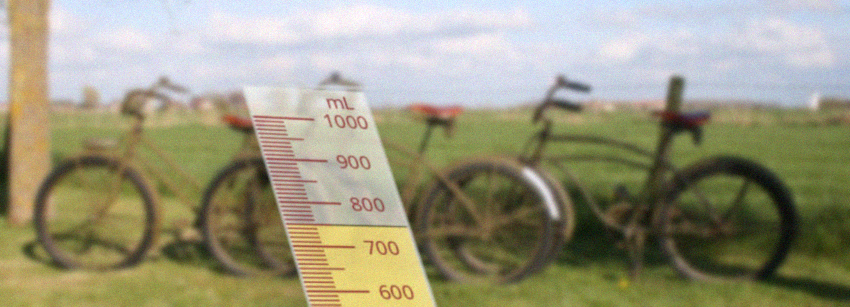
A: 750 mL
